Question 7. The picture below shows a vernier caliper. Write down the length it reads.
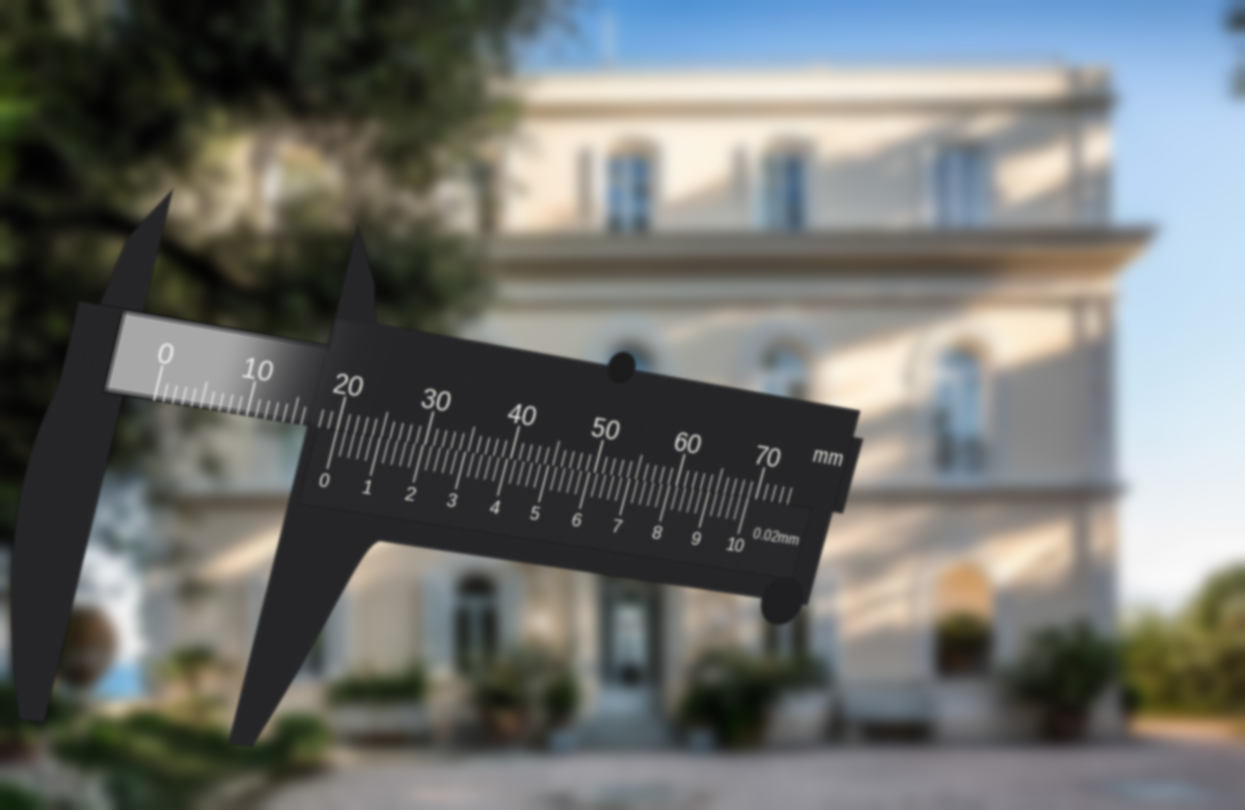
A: 20.0 mm
